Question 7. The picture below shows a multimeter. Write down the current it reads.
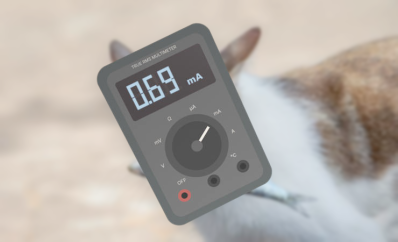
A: 0.69 mA
